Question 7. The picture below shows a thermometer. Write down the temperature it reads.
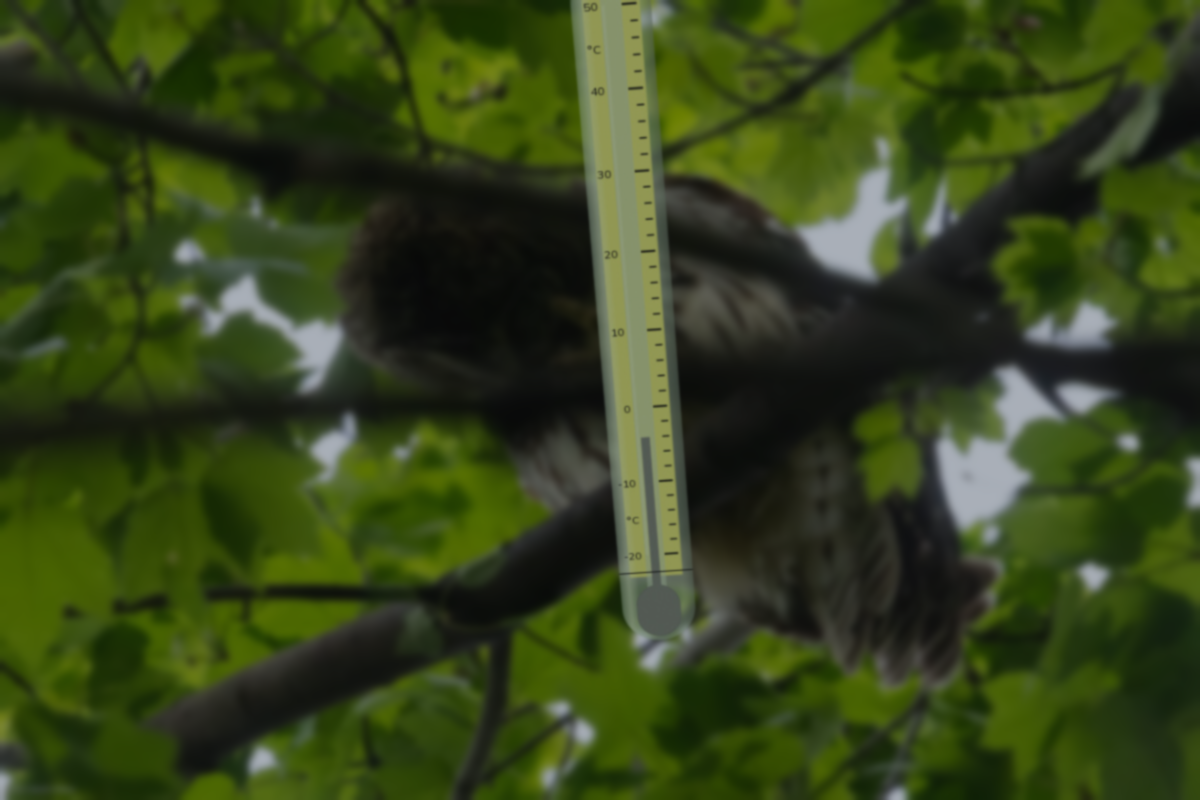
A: -4 °C
